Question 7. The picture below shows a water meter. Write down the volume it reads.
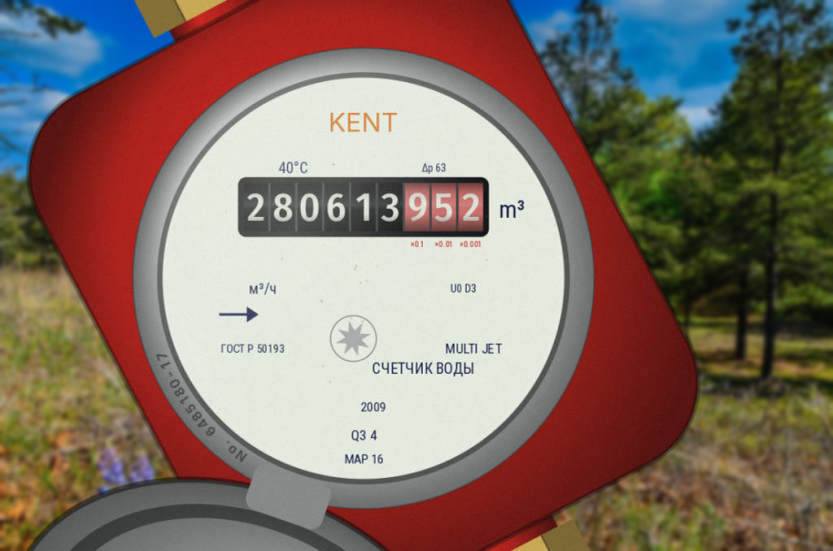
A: 280613.952 m³
